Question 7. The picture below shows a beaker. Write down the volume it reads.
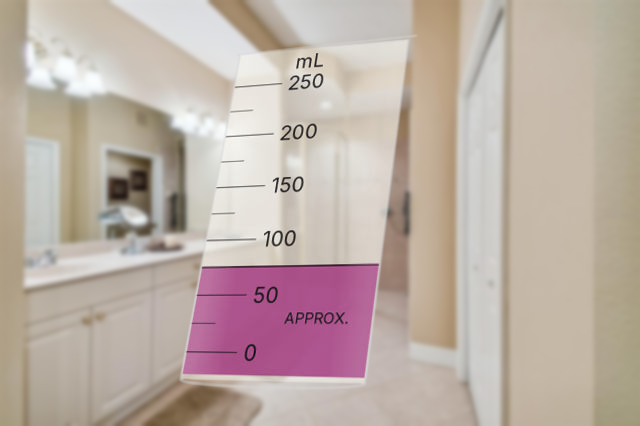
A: 75 mL
